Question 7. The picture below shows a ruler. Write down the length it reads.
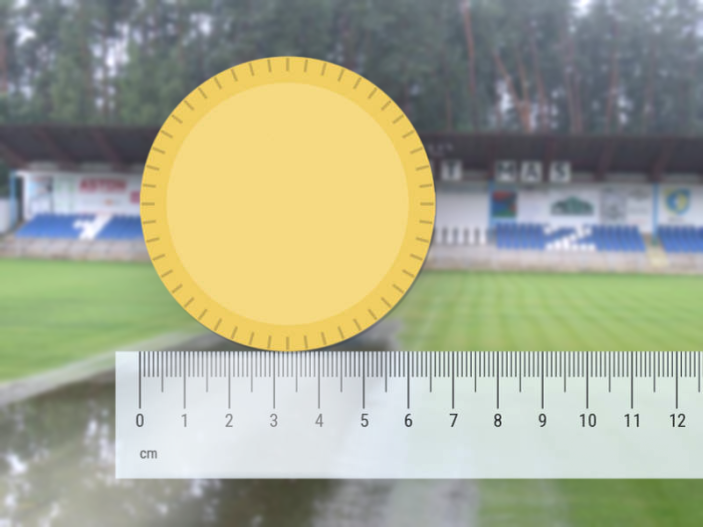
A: 6.6 cm
